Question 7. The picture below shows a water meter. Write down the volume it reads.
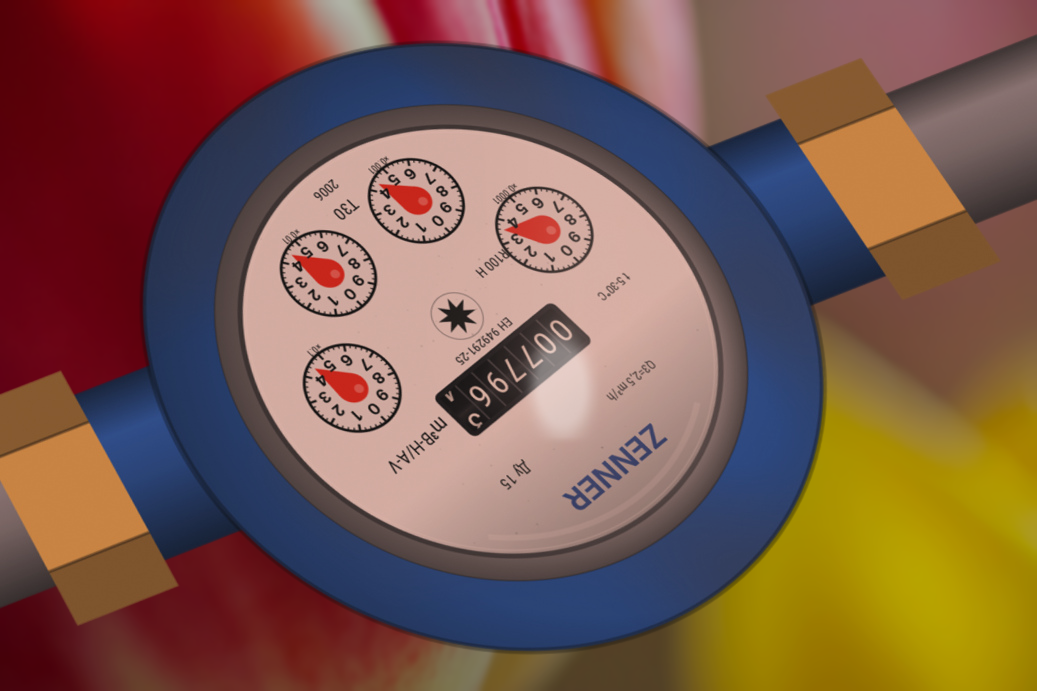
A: 77963.4443 m³
